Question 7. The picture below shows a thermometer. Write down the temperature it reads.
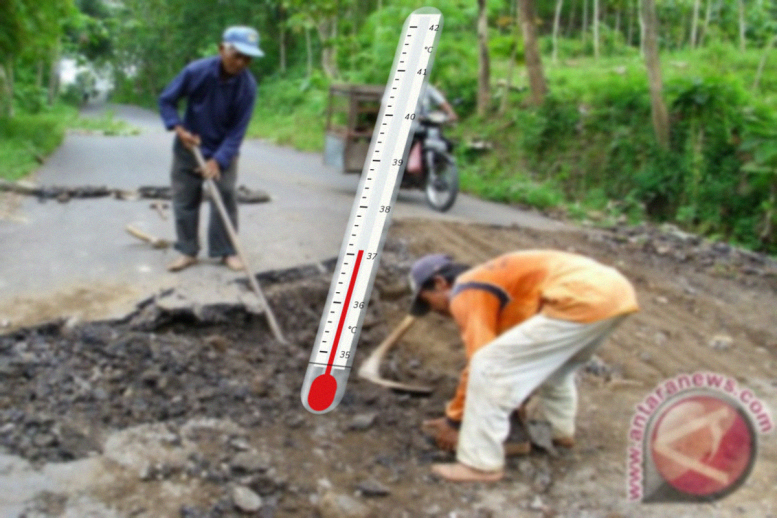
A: 37.1 °C
